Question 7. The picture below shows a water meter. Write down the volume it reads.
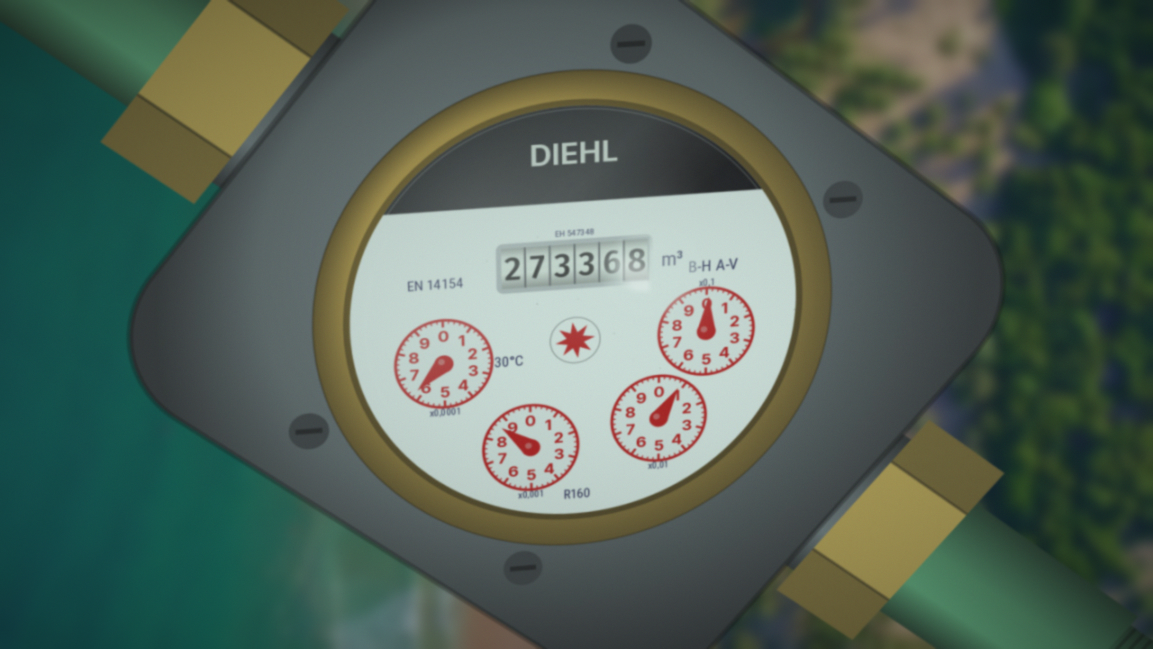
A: 273368.0086 m³
